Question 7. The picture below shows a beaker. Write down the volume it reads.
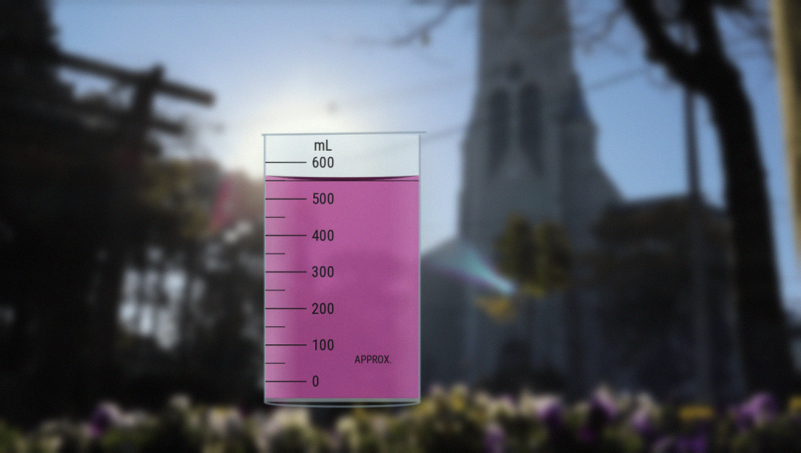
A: 550 mL
